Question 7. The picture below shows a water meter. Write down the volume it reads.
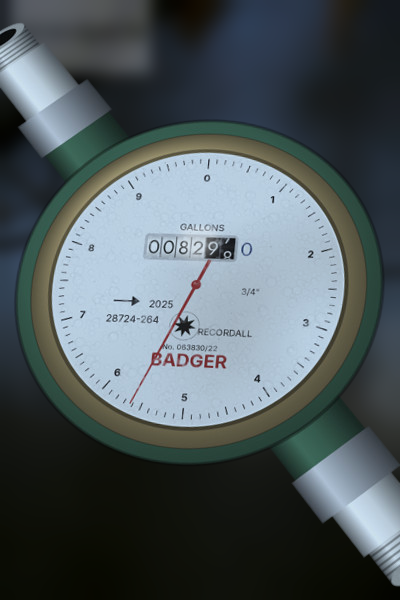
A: 82975.6 gal
